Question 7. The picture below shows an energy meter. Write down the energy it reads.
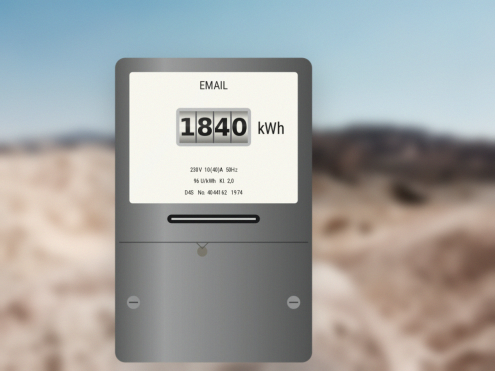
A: 1840 kWh
